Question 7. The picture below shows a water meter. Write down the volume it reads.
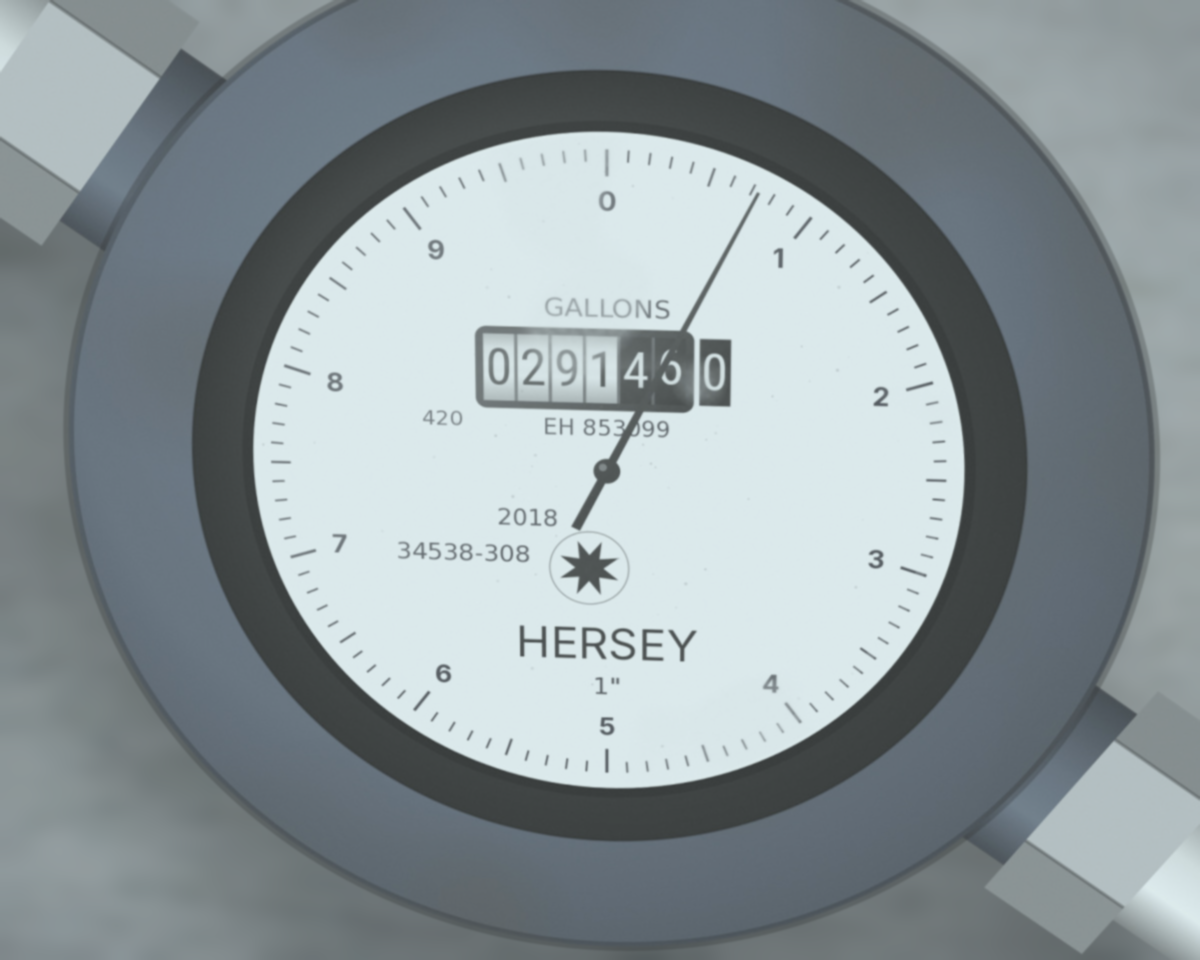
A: 291460.7 gal
